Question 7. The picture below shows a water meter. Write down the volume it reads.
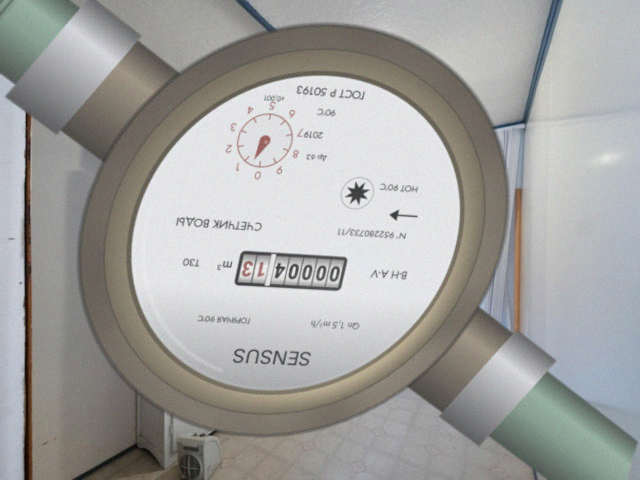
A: 4.130 m³
